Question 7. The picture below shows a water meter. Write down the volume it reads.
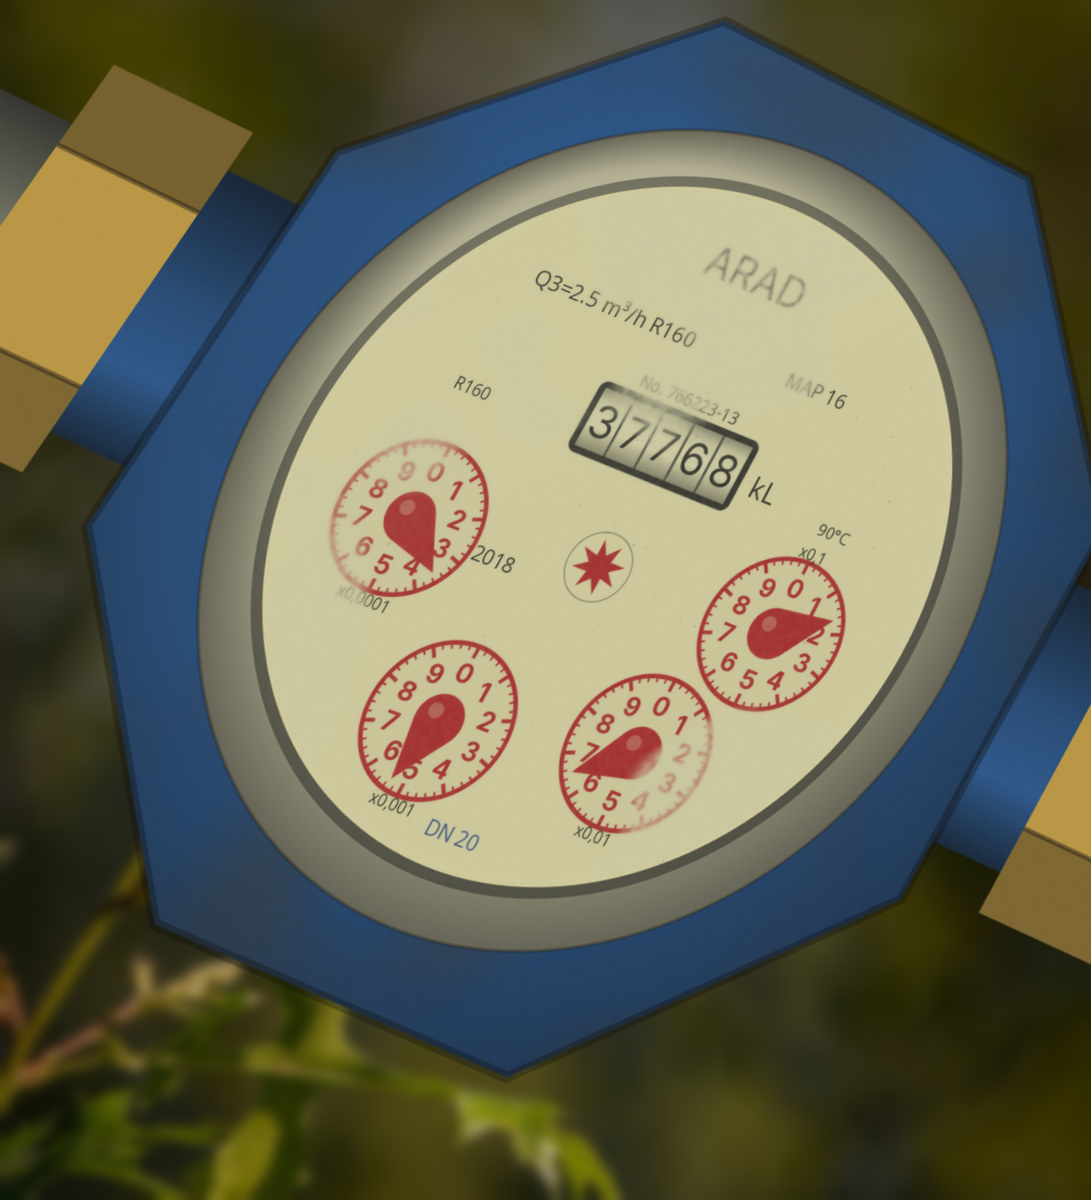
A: 37768.1653 kL
